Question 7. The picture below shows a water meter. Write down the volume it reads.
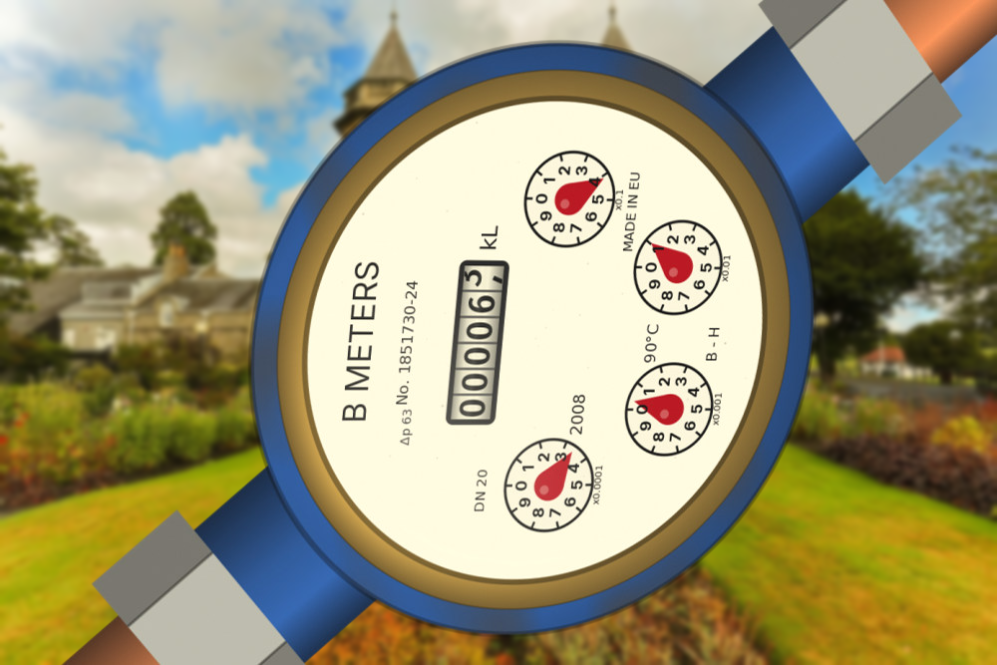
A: 63.4103 kL
